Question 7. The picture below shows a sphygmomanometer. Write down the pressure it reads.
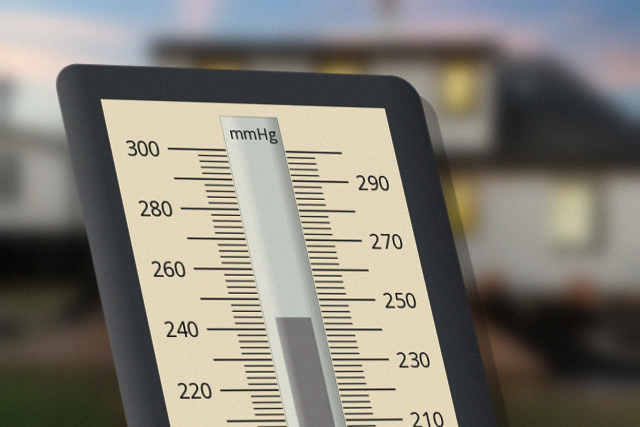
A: 244 mmHg
